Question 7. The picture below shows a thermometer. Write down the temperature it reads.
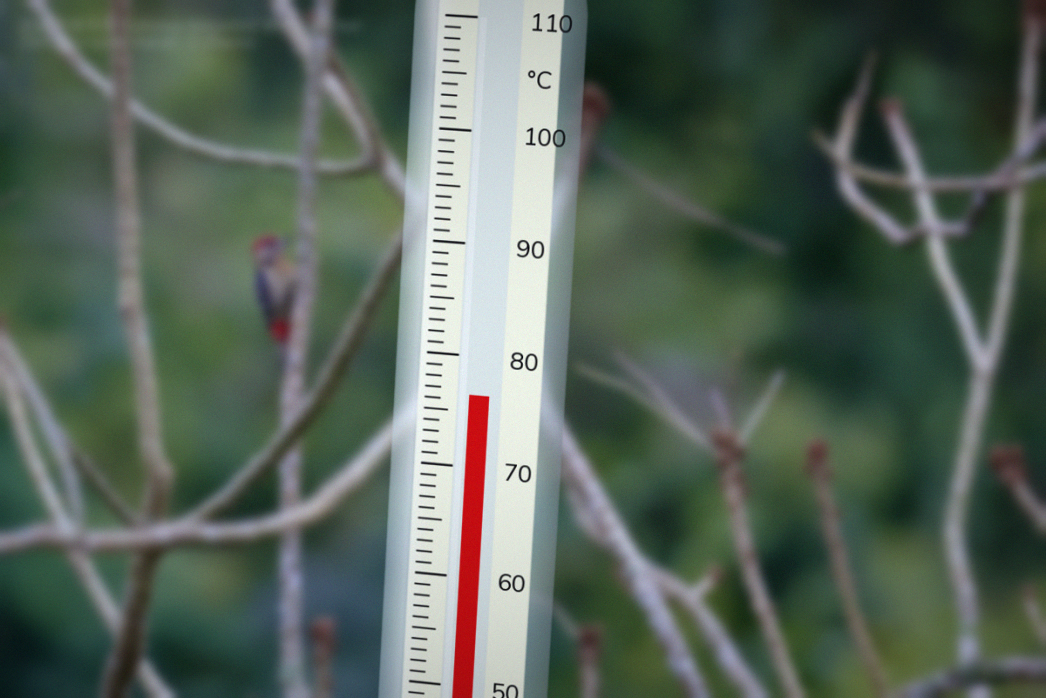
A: 76.5 °C
